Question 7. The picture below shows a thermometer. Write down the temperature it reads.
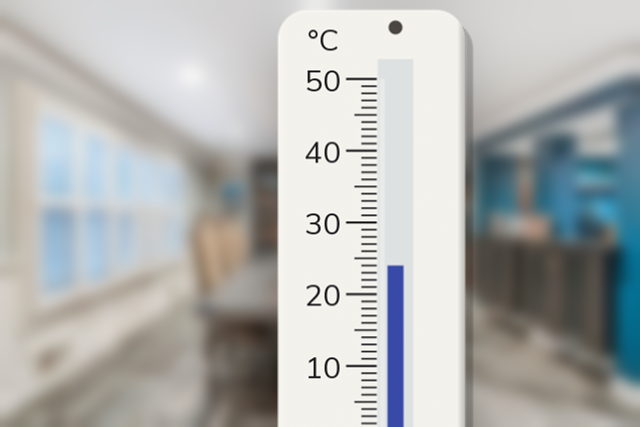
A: 24 °C
